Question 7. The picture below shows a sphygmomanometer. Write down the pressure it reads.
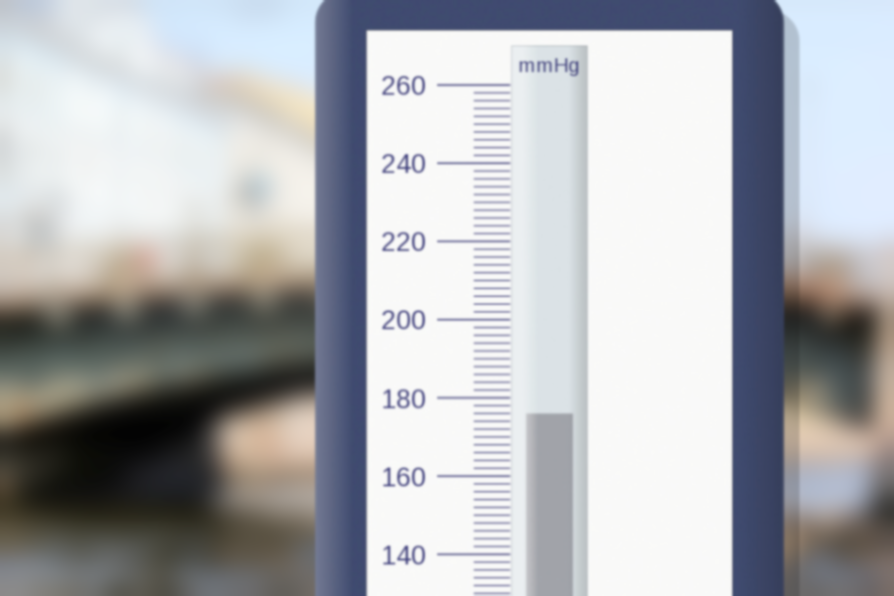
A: 176 mmHg
